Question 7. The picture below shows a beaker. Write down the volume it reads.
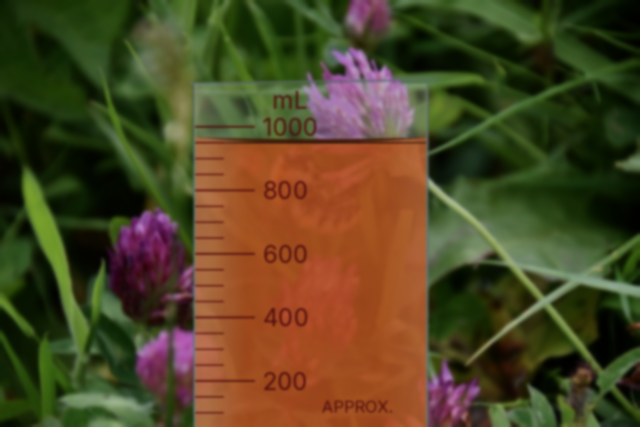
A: 950 mL
